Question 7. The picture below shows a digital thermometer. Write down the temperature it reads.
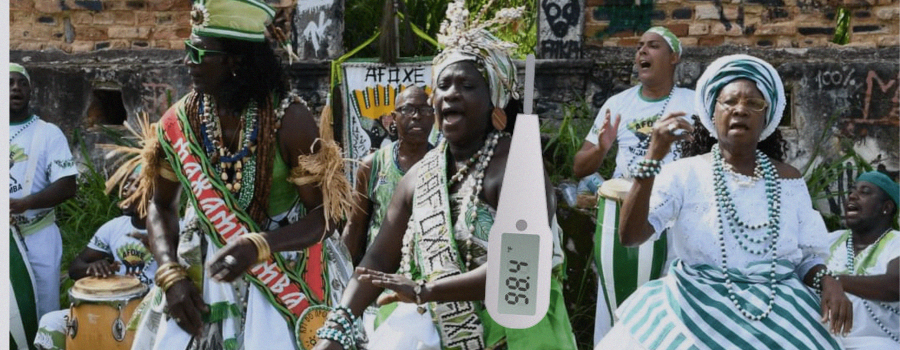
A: 98.4 °F
